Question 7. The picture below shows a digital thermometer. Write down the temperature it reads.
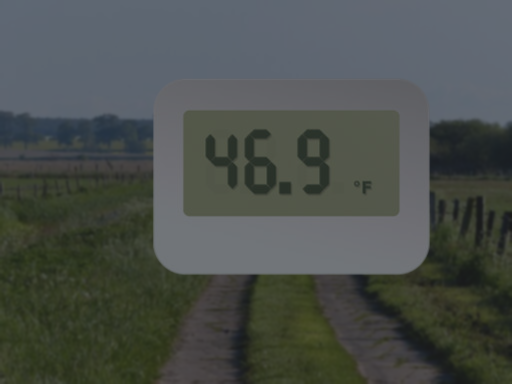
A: 46.9 °F
